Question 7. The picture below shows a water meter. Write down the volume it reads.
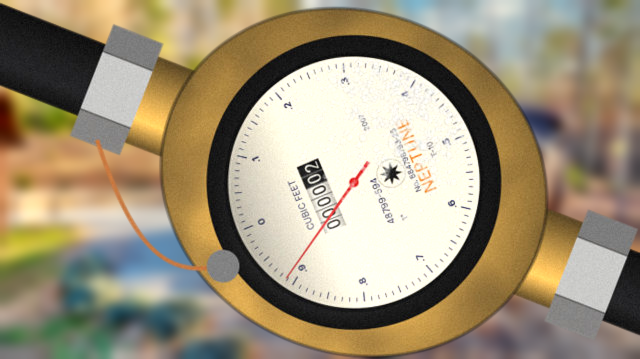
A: 1.91 ft³
